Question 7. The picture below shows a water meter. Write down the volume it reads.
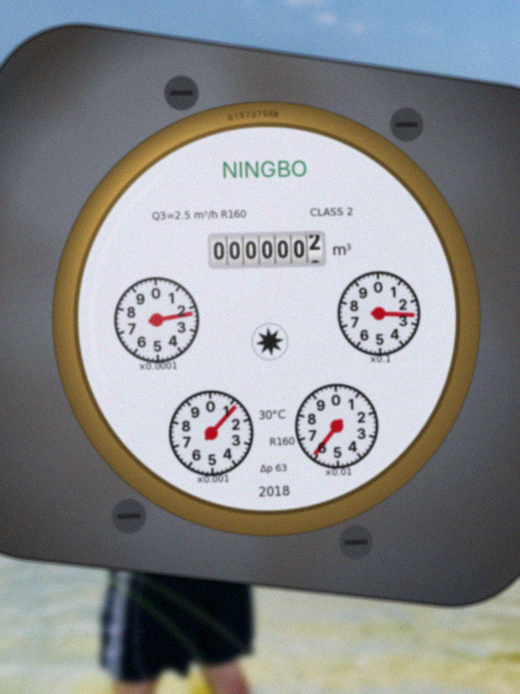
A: 2.2612 m³
